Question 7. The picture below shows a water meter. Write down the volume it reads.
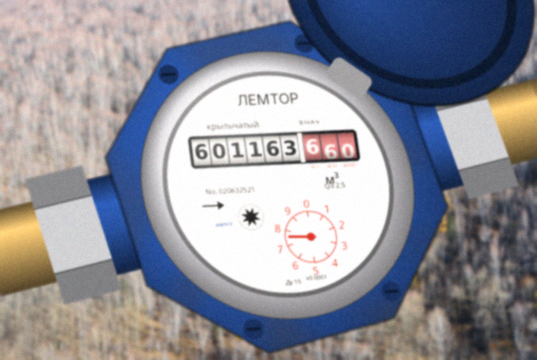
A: 601163.6597 m³
